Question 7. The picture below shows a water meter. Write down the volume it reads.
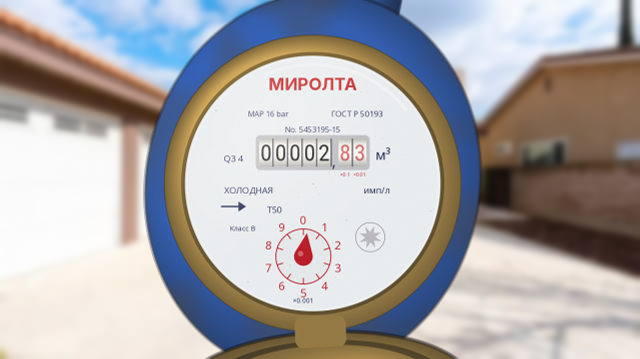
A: 2.830 m³
